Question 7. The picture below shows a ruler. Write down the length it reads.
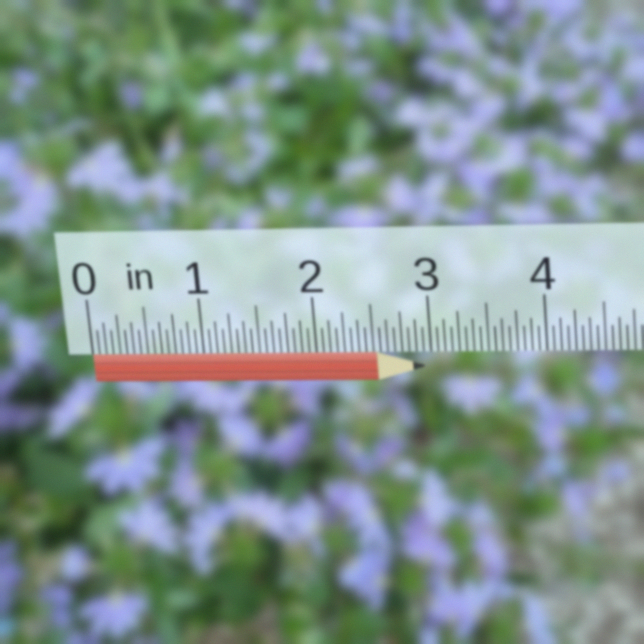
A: 2.9375 in
